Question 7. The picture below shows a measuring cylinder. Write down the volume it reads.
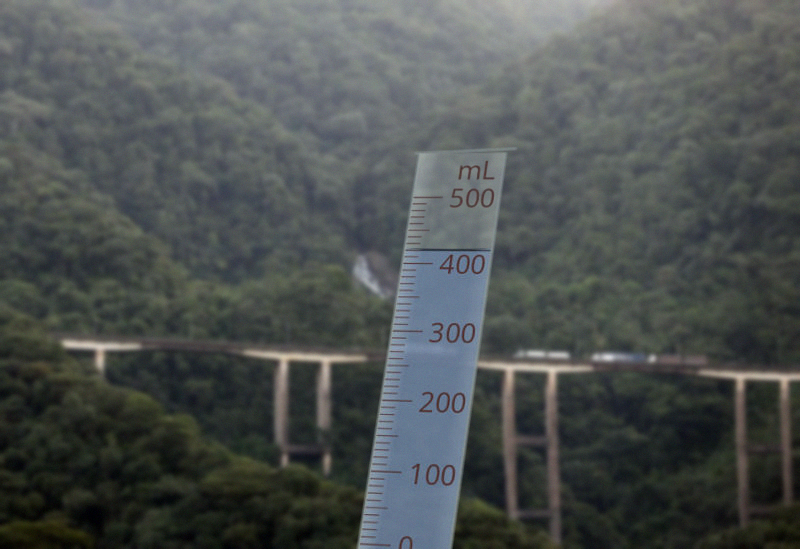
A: 420 mL
